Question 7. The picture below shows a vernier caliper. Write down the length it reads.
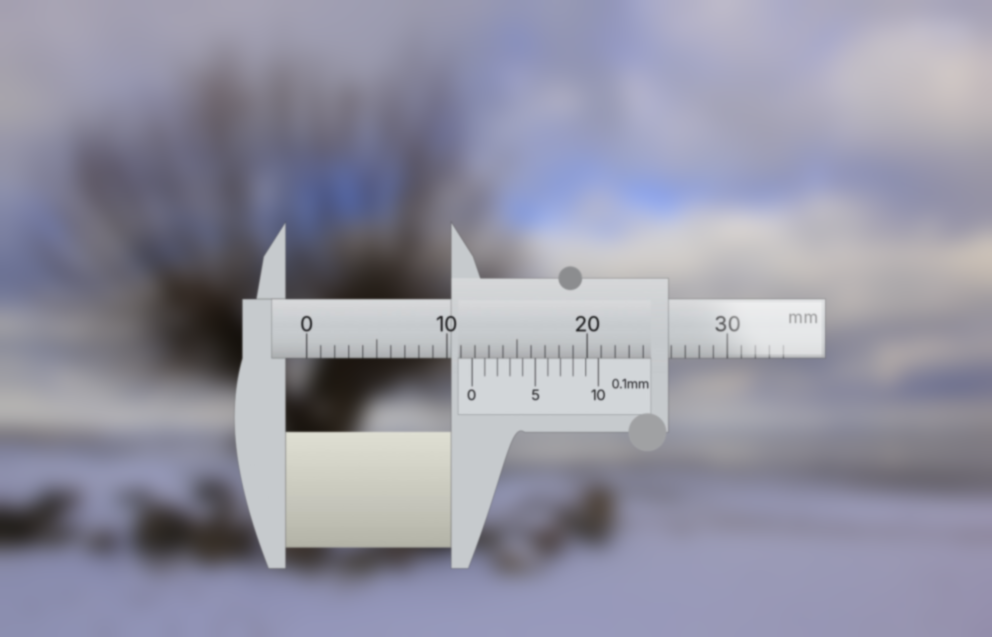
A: 11.8 mm
